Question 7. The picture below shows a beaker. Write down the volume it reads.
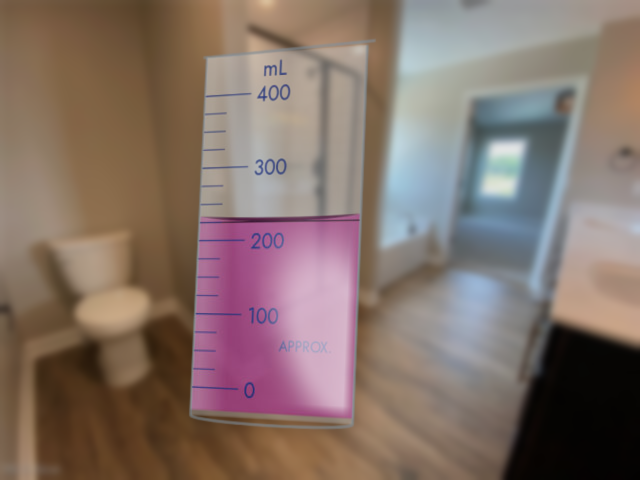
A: 225 mL
